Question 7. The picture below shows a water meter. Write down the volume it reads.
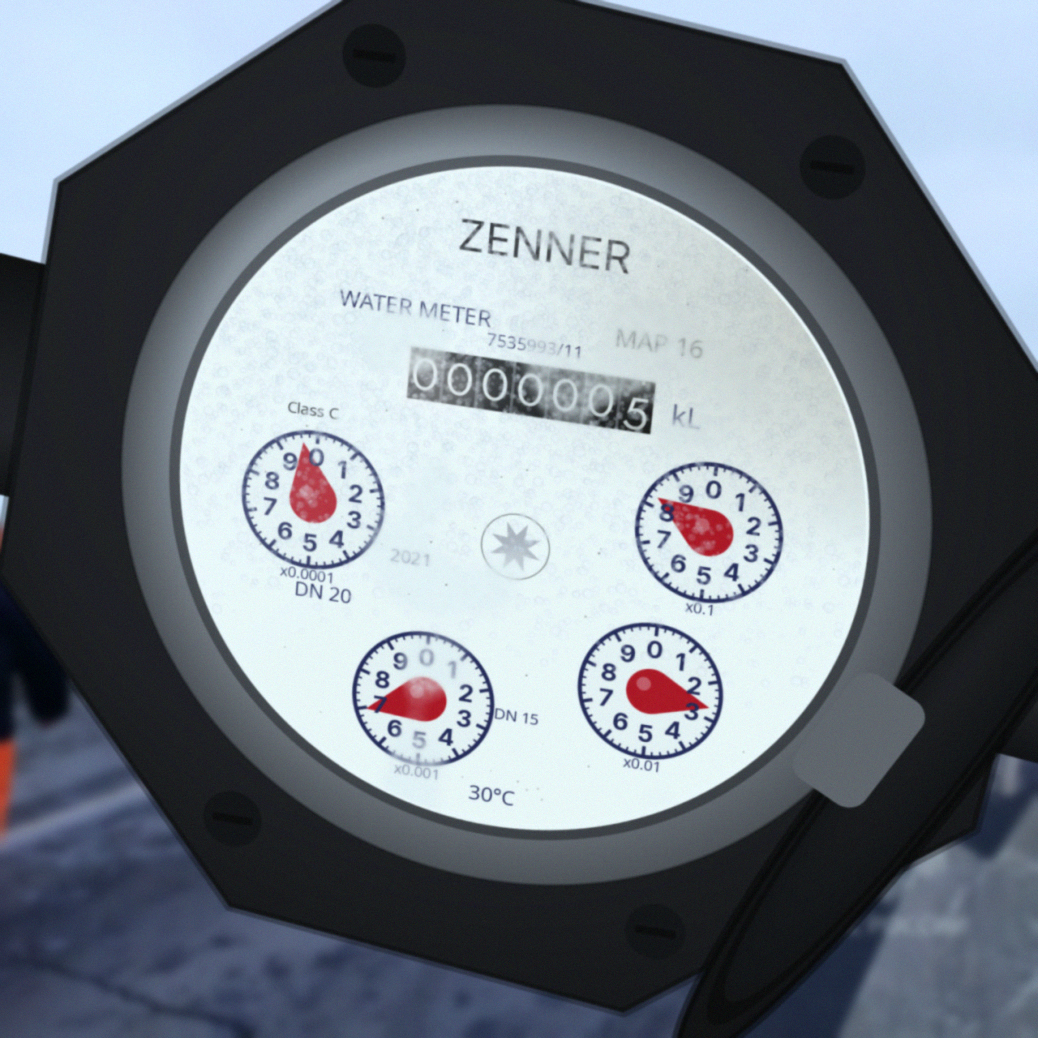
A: 4.8269 kL
